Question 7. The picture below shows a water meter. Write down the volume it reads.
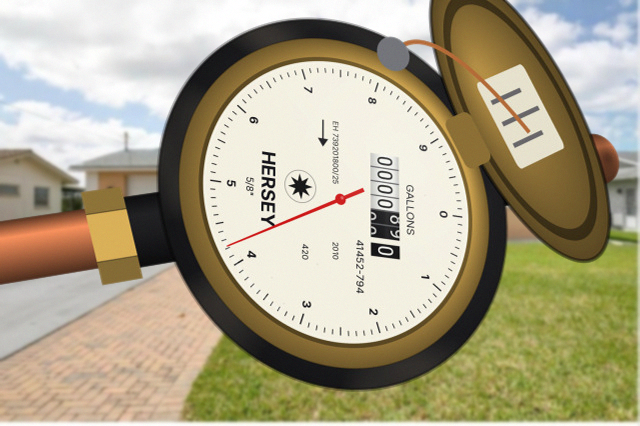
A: 894.2 gal
